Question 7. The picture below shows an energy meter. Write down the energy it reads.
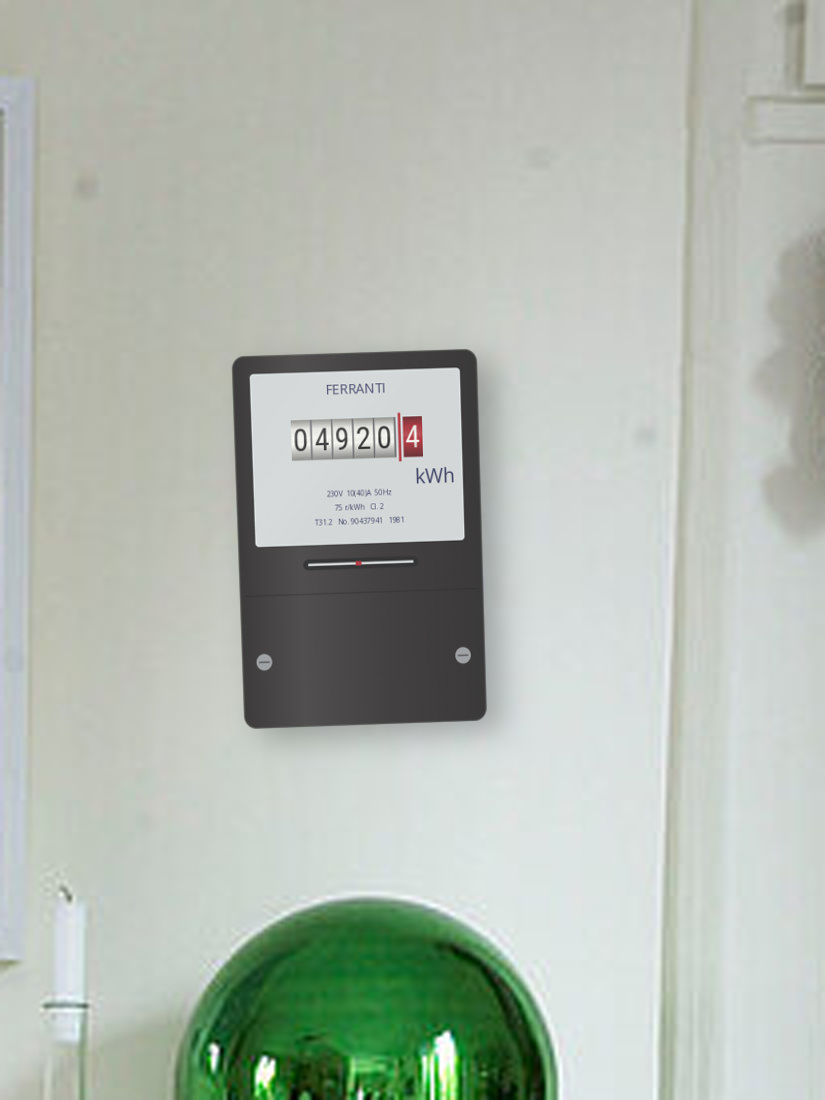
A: 4920.4 kWh
